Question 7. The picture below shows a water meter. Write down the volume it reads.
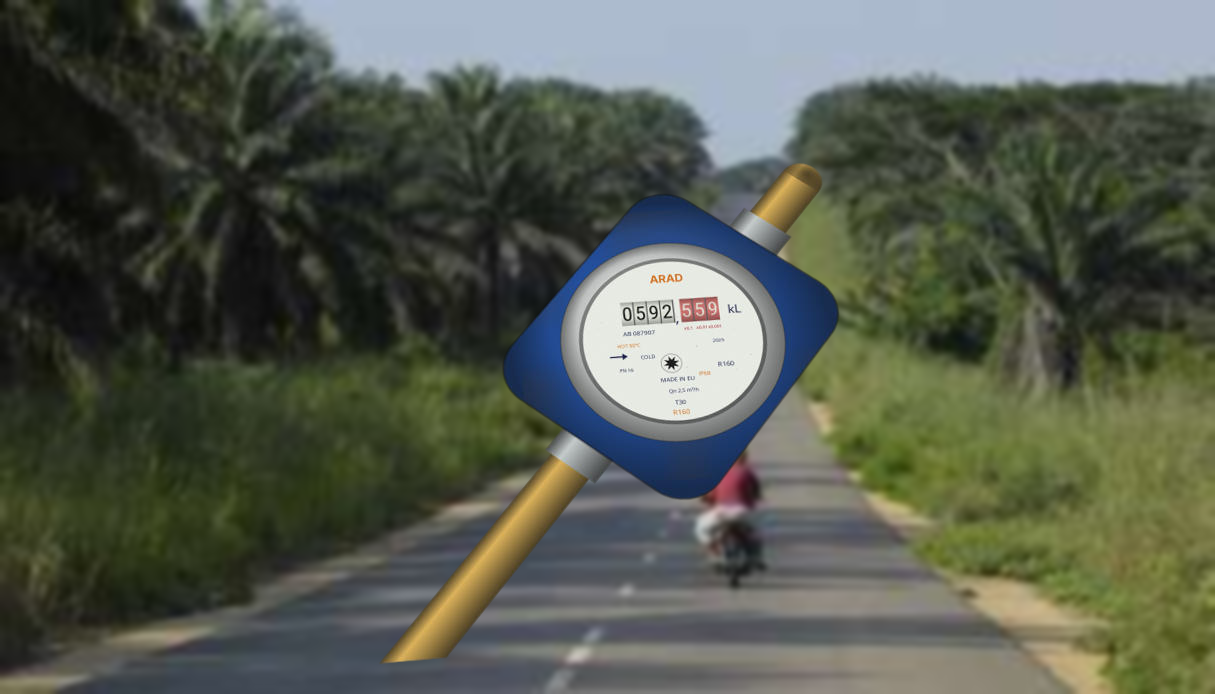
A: 592.559 kL
